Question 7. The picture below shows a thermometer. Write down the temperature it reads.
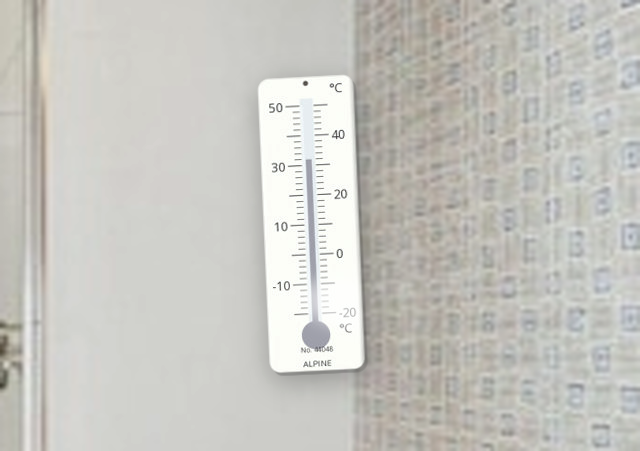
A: 32 °C
